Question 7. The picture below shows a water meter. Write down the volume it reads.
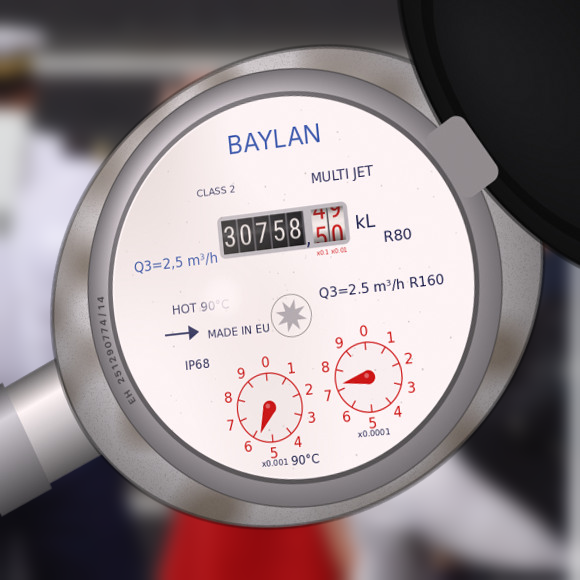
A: 30758.4957 kL
